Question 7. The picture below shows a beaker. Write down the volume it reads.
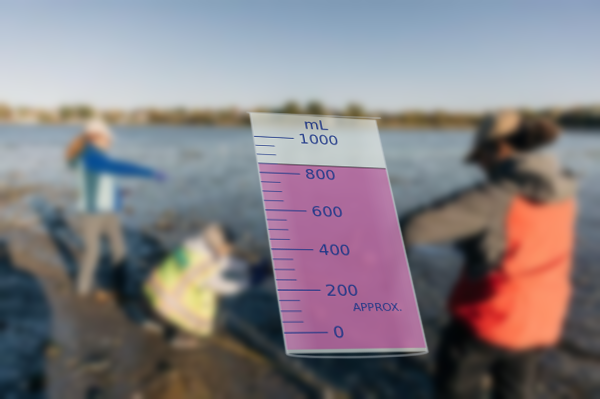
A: 850 mL
